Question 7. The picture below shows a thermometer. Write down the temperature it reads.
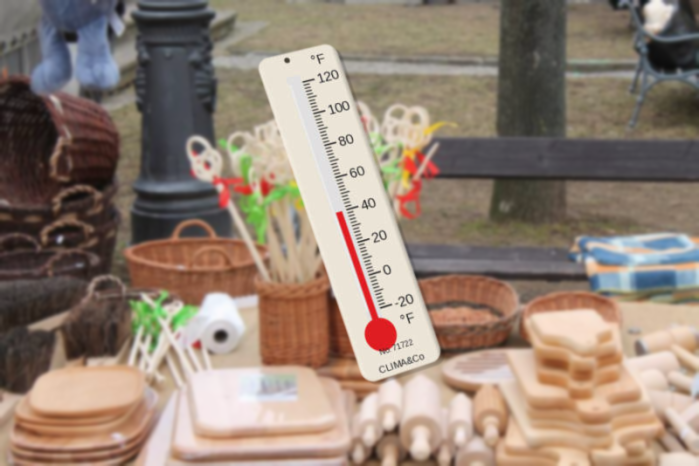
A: 40 °F
